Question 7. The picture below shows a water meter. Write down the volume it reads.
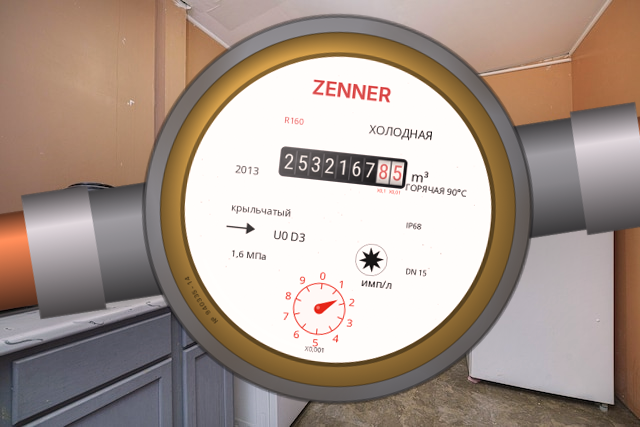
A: 2532167.851 m³
